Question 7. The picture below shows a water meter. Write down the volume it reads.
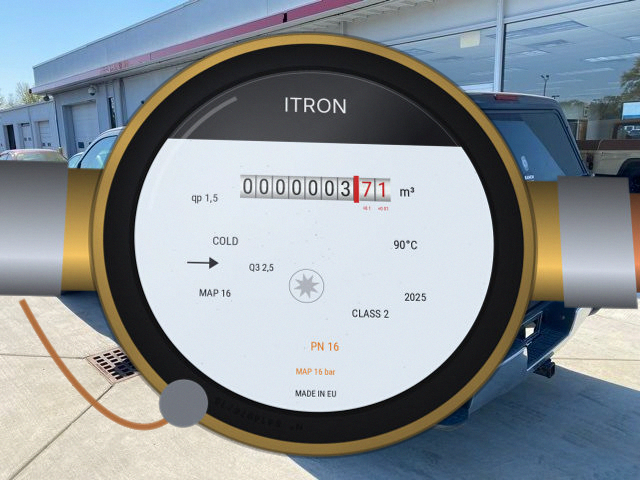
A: 3.71 m³
